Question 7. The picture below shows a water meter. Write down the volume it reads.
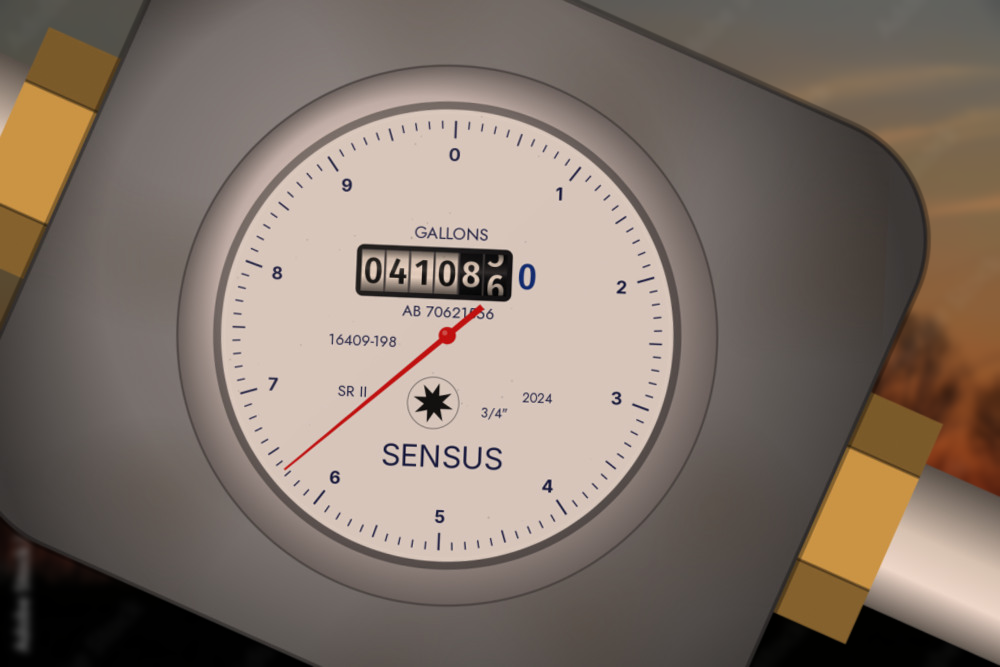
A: 410856.3 gal
